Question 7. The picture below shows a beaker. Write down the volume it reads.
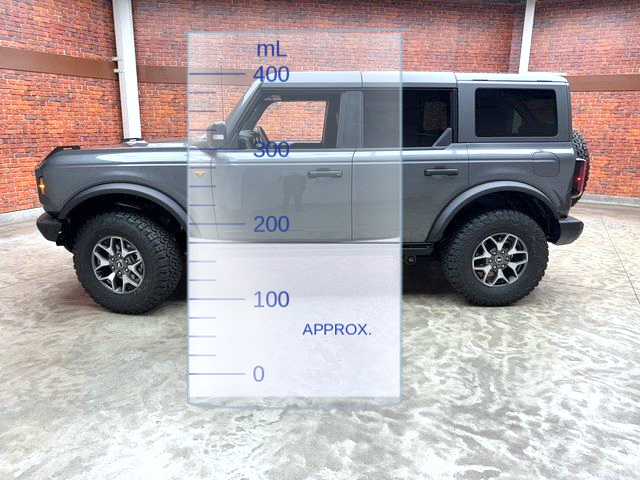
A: 175 mL
